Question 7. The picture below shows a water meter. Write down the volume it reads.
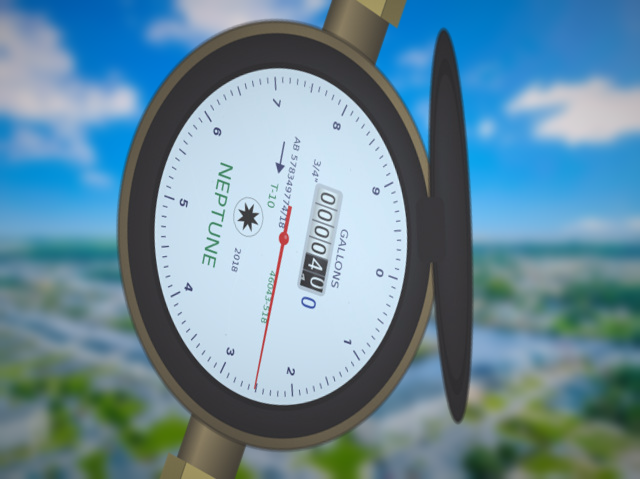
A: 402.5 gal
